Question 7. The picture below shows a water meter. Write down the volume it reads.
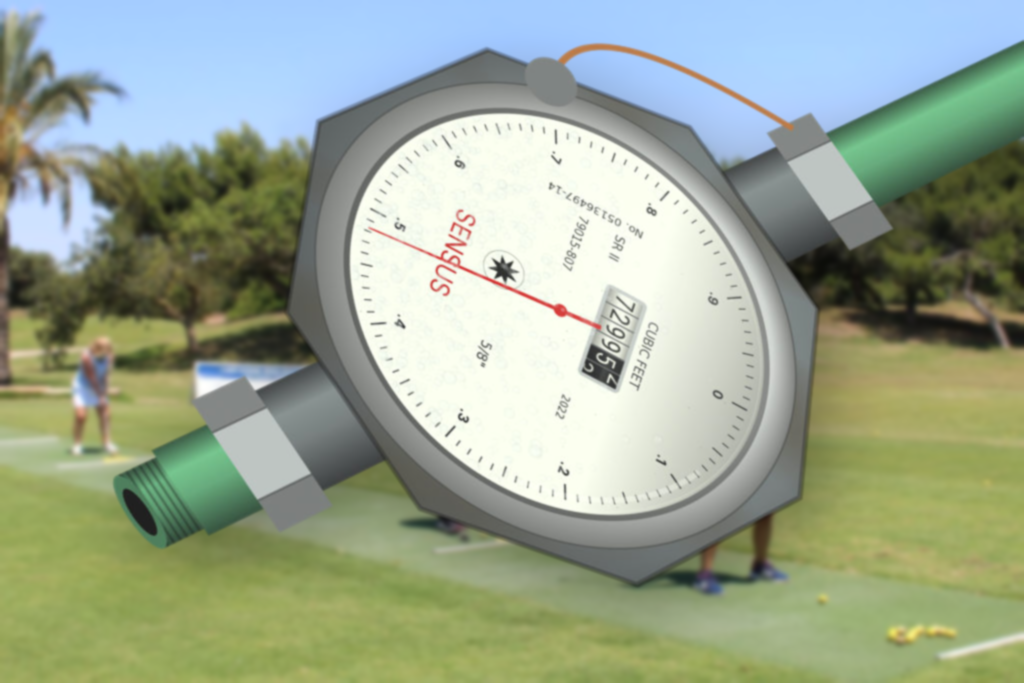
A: 729952.48 ft³
